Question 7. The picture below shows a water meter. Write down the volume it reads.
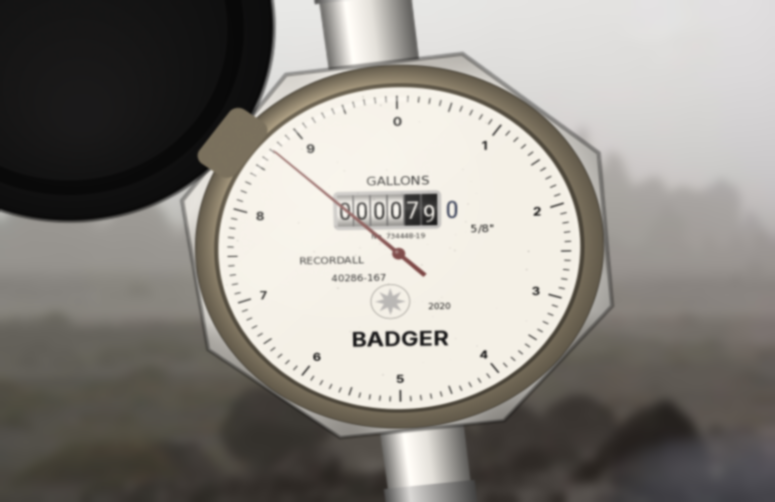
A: 788.7 gal
